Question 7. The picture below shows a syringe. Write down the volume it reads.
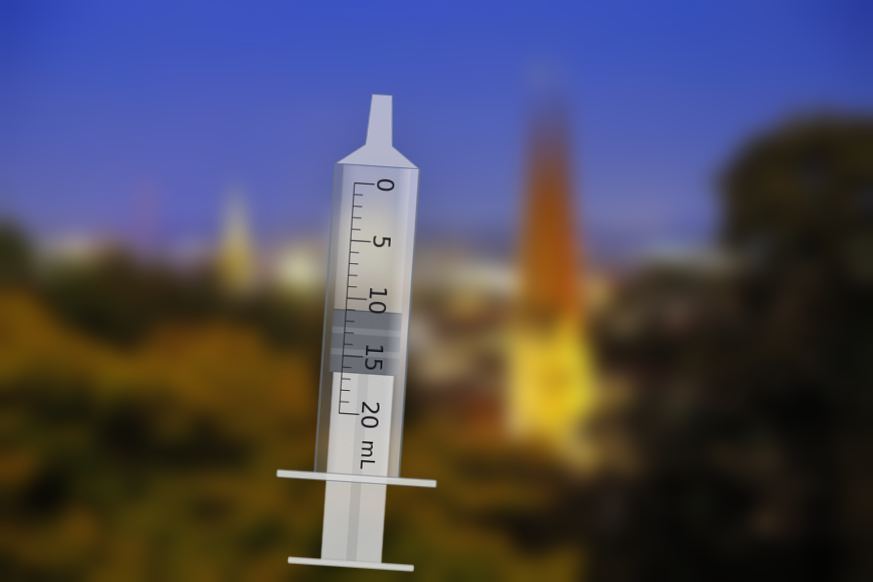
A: 11 mL
